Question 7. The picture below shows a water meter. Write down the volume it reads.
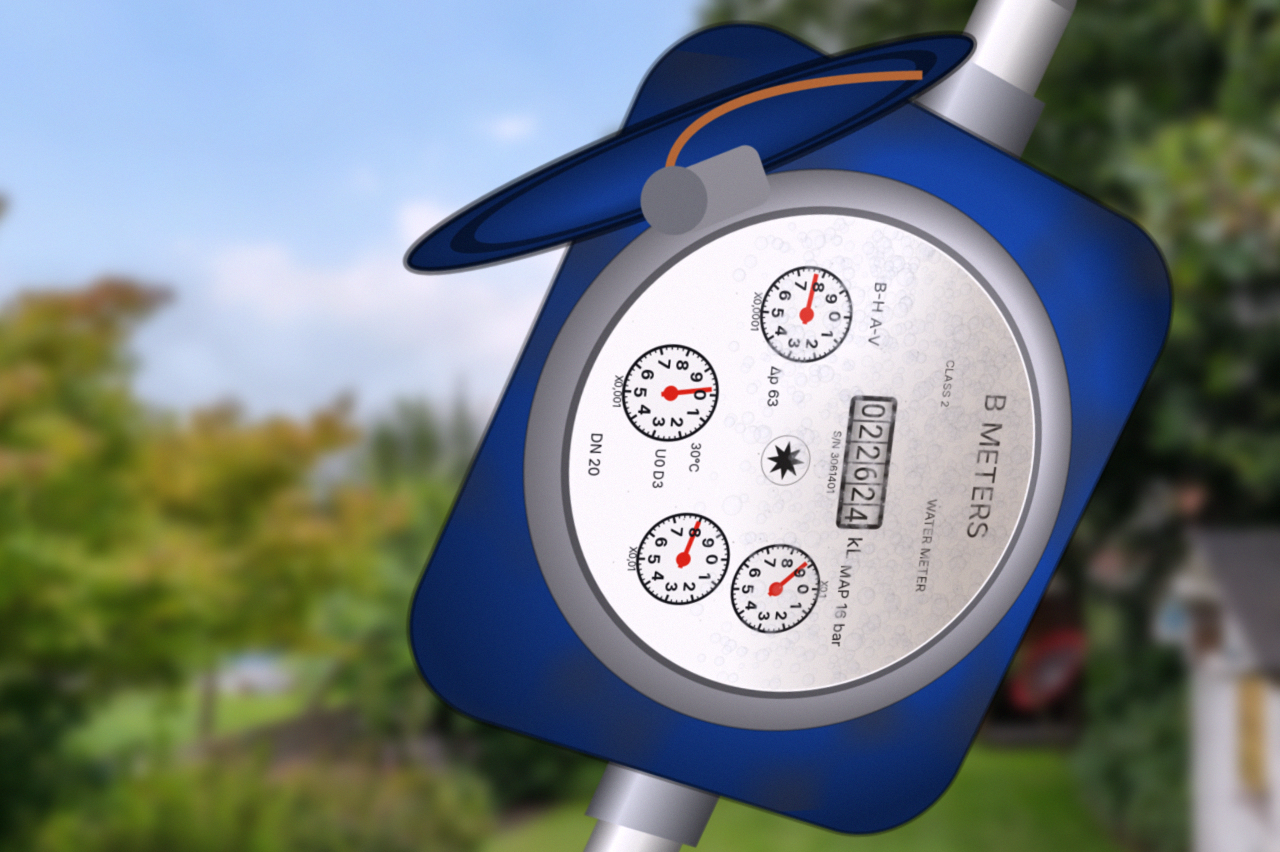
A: 22623.8797 kL
